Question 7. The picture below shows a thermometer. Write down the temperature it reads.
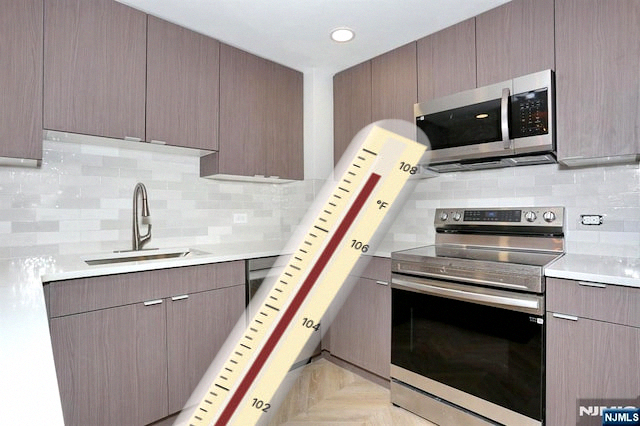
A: 107.6 °F
